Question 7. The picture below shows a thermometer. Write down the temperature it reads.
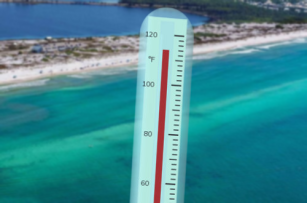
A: 114 °F
